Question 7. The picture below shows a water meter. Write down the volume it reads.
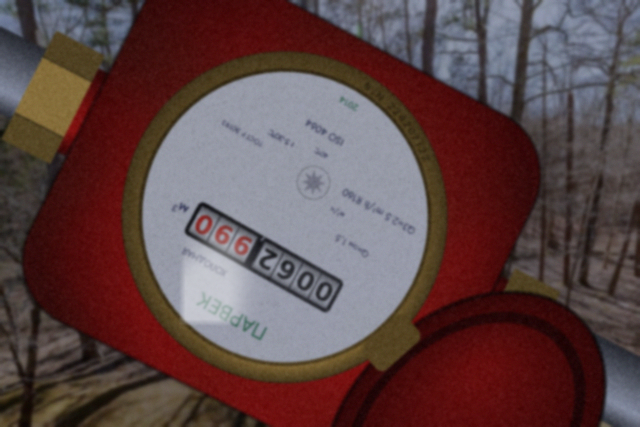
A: 62.990 m³
